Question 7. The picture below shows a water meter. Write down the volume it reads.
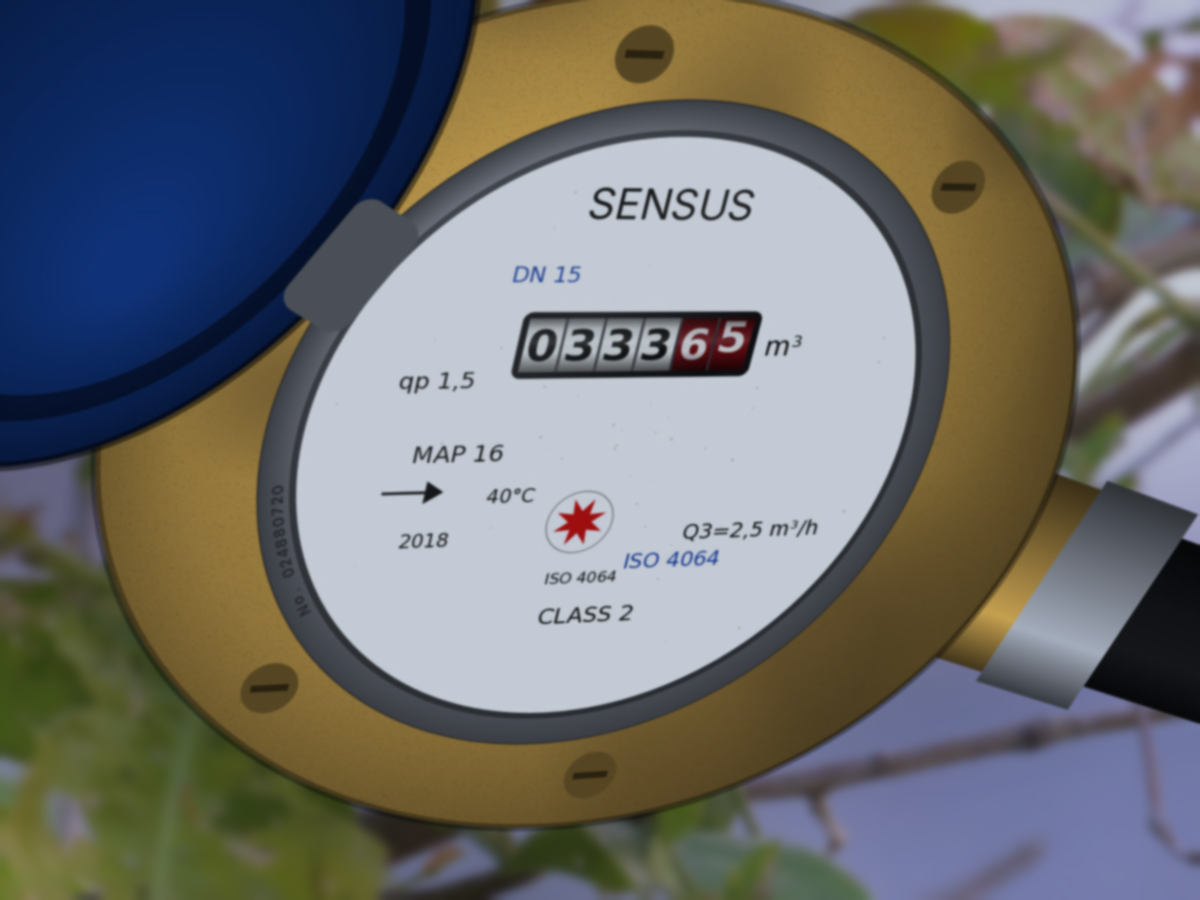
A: 333.65 m³
